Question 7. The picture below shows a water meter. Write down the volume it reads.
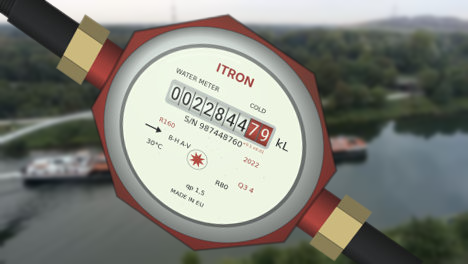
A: 22844.79 kL
